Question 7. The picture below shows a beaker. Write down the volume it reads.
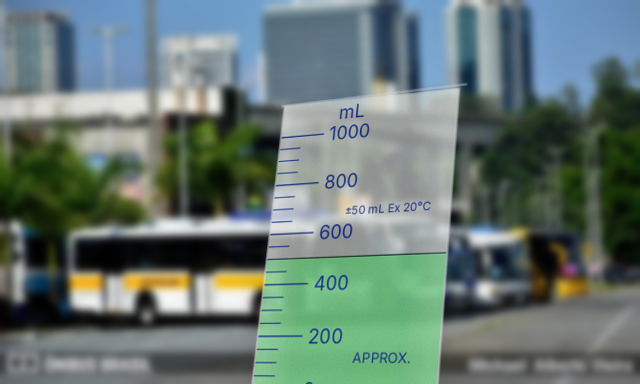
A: 500 mL
